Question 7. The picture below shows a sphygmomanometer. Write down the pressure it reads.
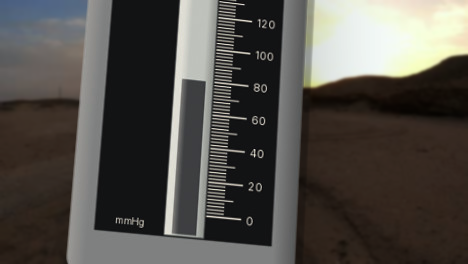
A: 80 mmHg
